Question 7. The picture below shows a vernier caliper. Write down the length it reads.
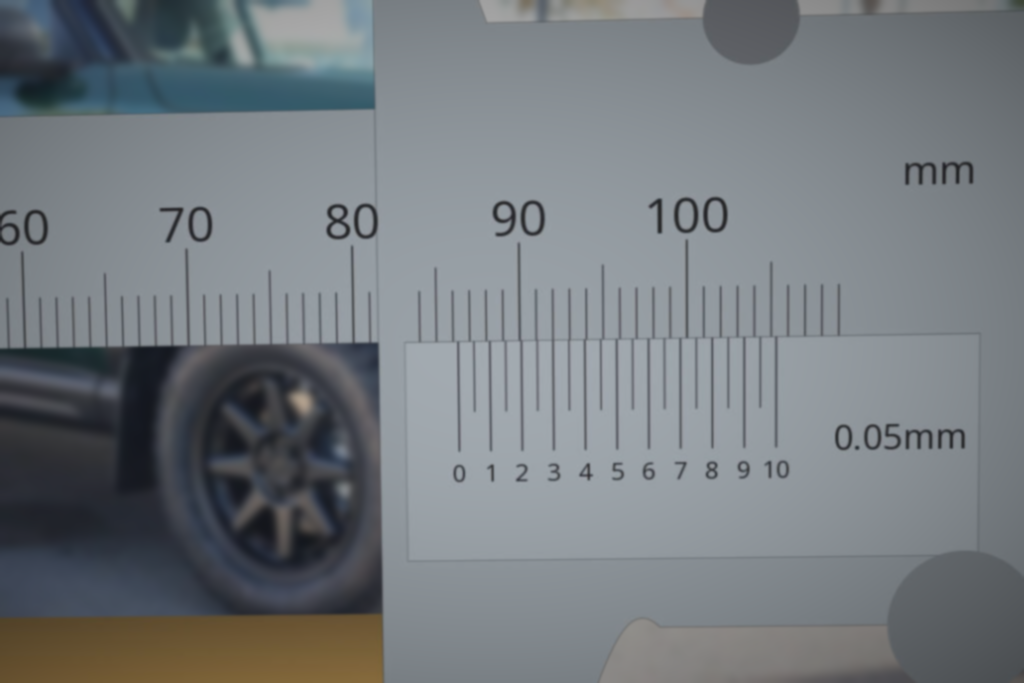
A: 86.3 mm
